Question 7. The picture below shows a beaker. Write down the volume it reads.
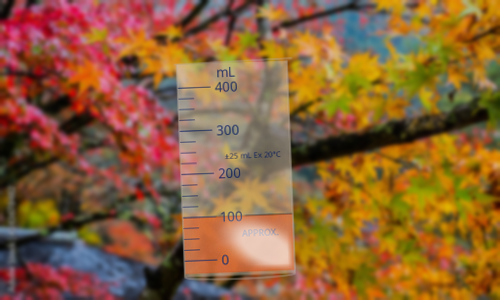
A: 100 mL
